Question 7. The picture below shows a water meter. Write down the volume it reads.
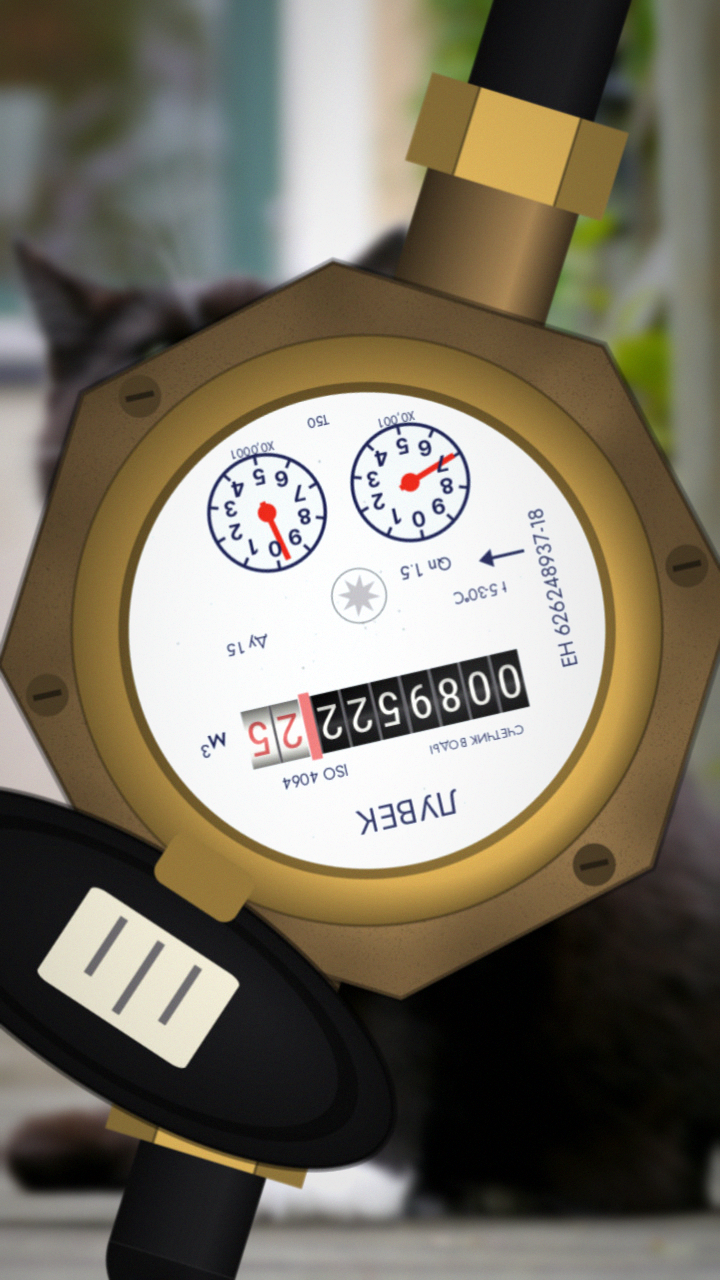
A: 89522.2569 m³
